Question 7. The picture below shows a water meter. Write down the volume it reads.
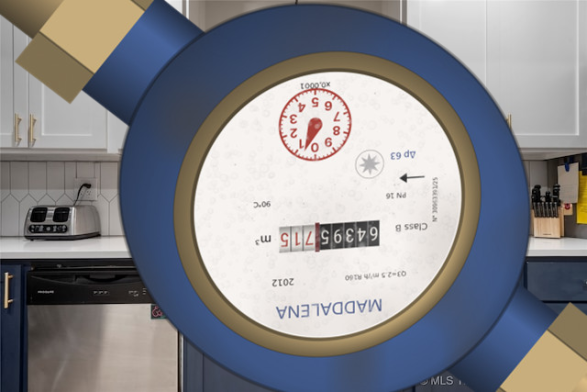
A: 64395.7150 m³
